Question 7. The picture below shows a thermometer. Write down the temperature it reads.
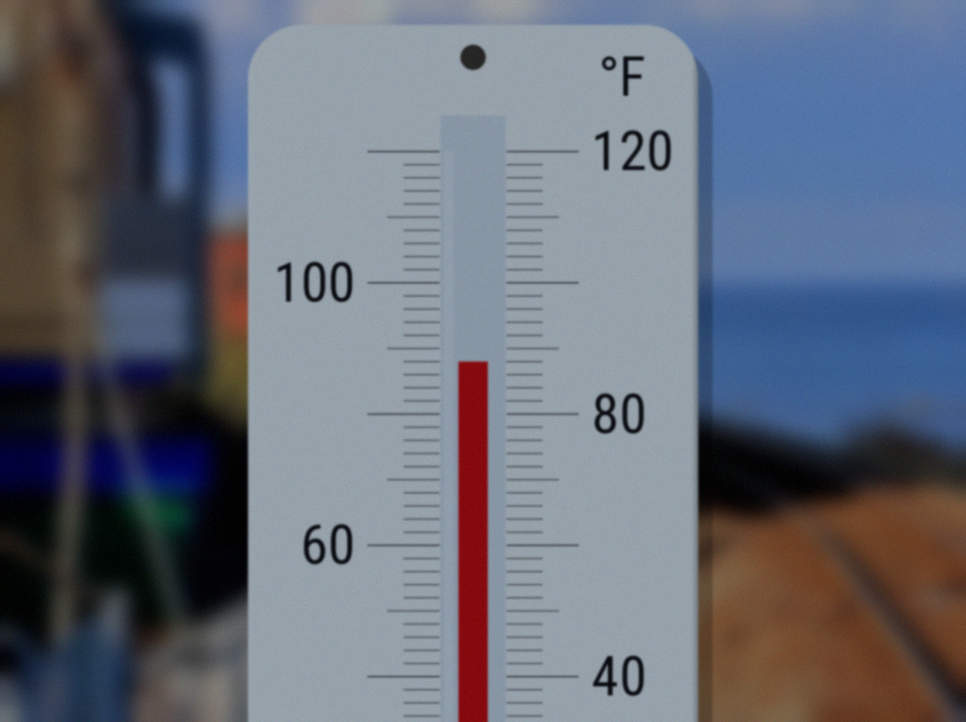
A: 88 °F
